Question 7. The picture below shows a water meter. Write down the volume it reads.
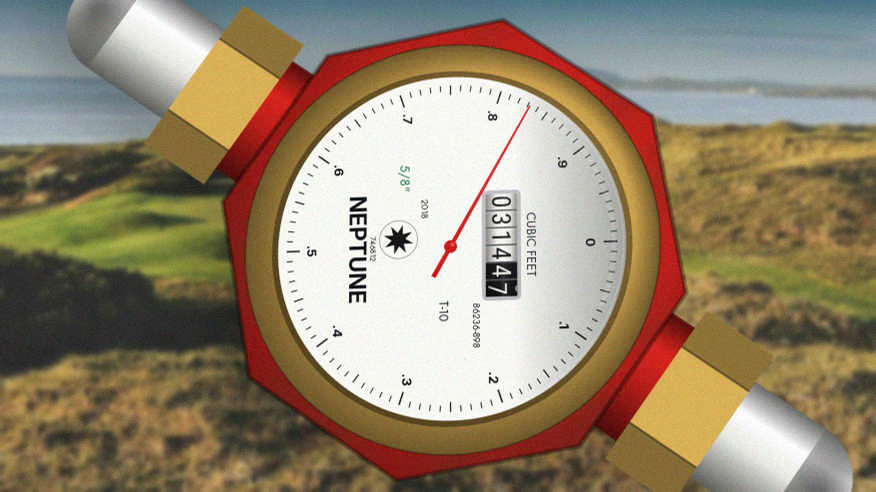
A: 31446.83 ft³
